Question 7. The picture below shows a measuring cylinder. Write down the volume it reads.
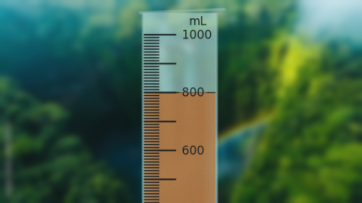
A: 800 mL
